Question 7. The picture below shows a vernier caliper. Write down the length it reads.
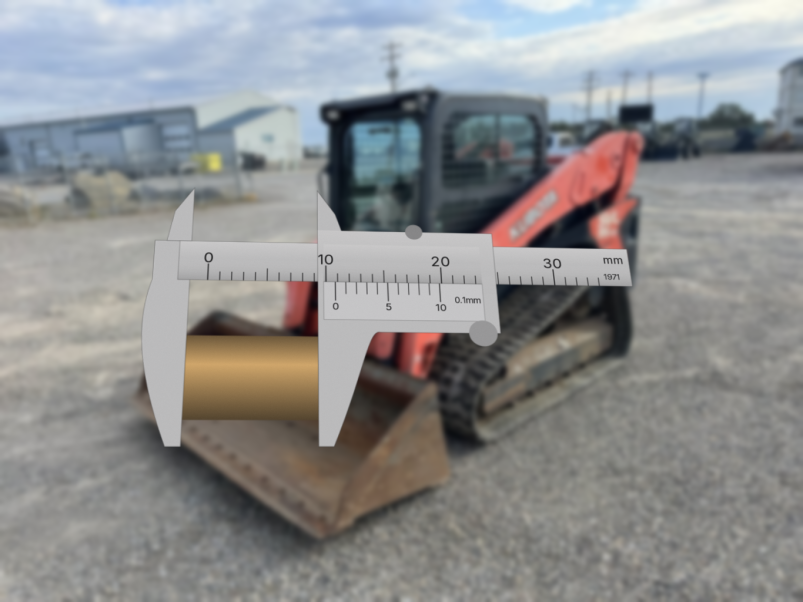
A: 10.8 mm
